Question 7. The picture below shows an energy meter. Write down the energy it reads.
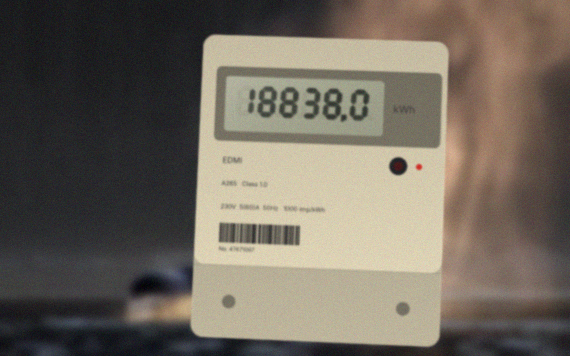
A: 18838.0 kWh
